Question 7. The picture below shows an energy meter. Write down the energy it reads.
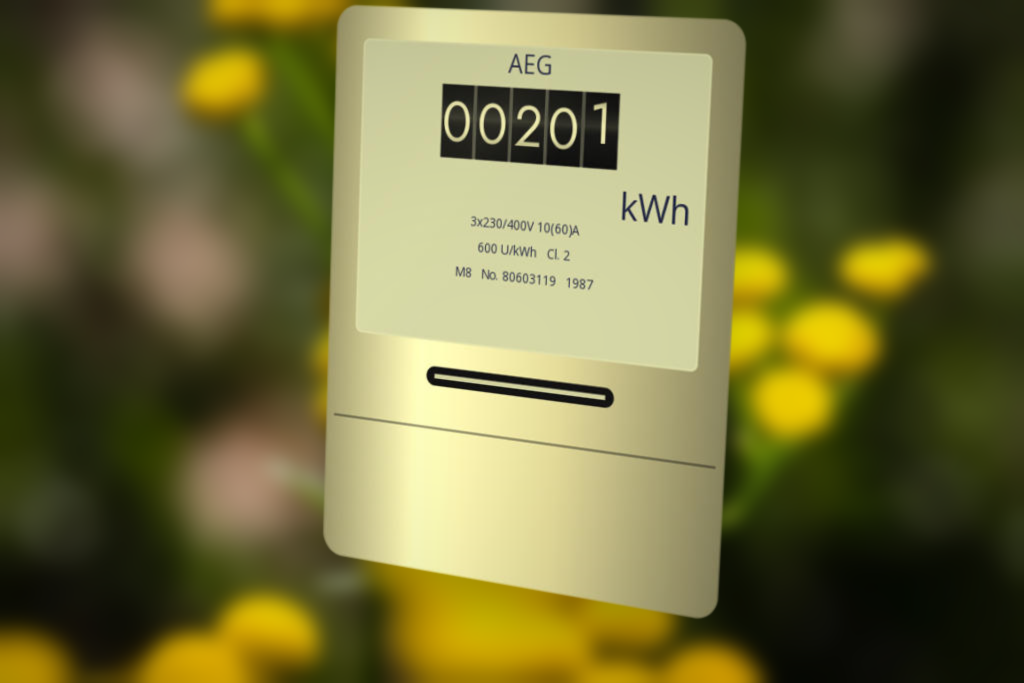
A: 201 kWh
